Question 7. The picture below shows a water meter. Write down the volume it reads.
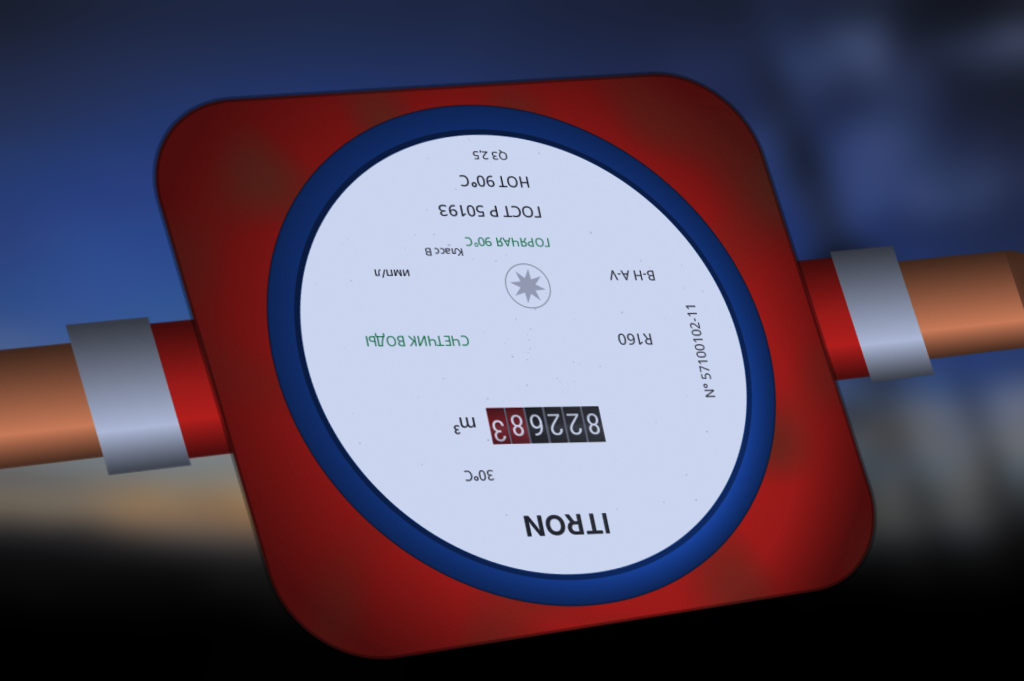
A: 8226.83 m³
